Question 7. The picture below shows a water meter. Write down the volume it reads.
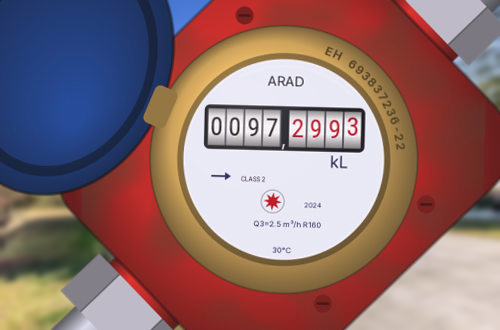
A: 97.2993 kL
